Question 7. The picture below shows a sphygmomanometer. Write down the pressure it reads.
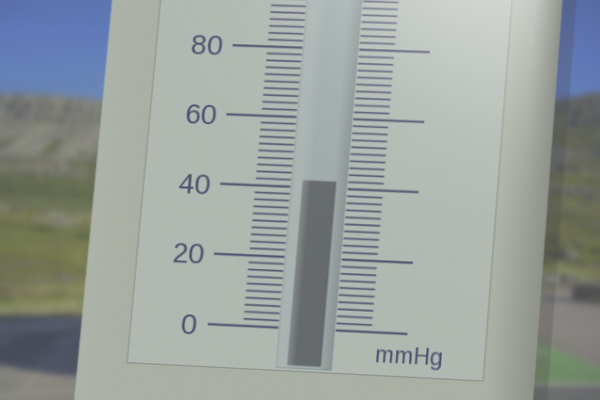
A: 42 mmHg
